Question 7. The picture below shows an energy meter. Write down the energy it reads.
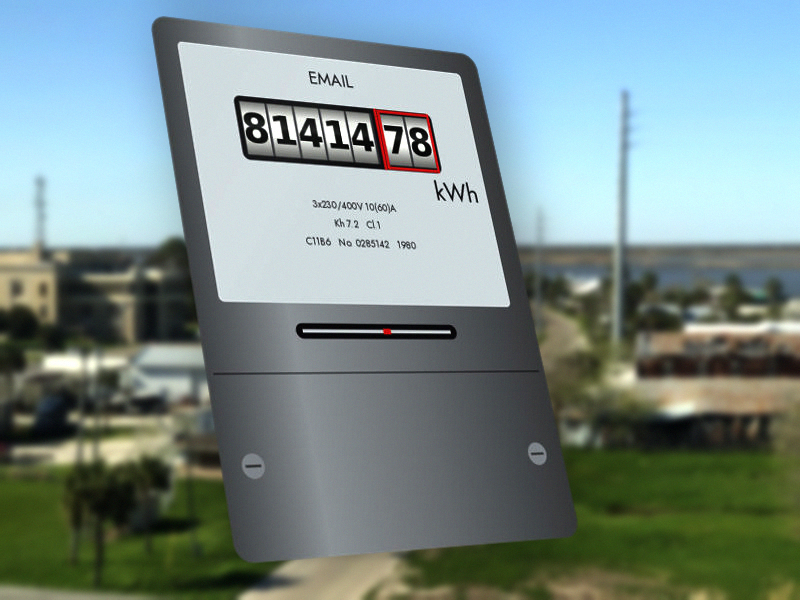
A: 81414.78 kWh
